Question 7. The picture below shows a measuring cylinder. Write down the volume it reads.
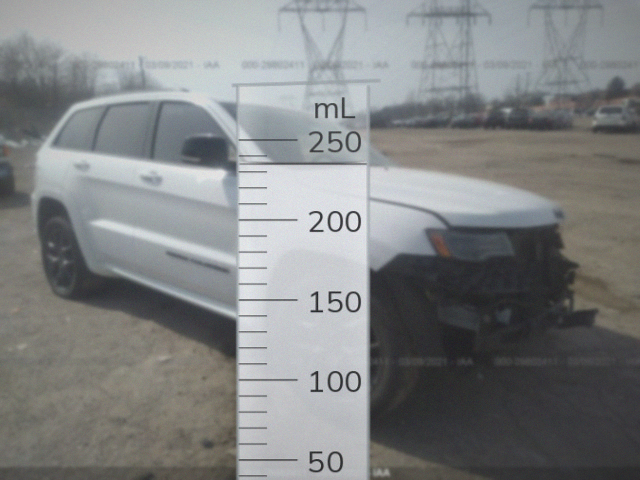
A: 235 mL
